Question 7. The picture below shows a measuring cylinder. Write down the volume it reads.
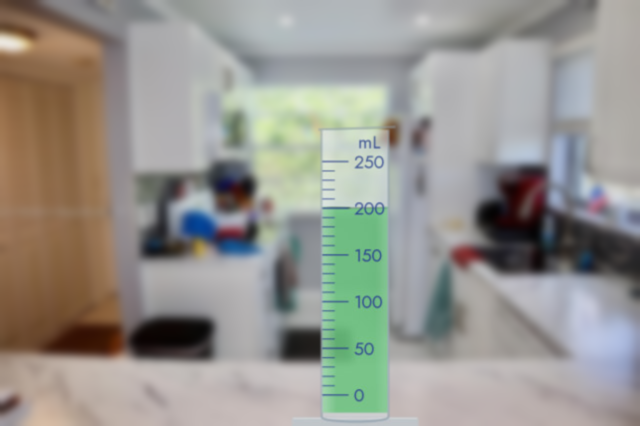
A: 200 mL
